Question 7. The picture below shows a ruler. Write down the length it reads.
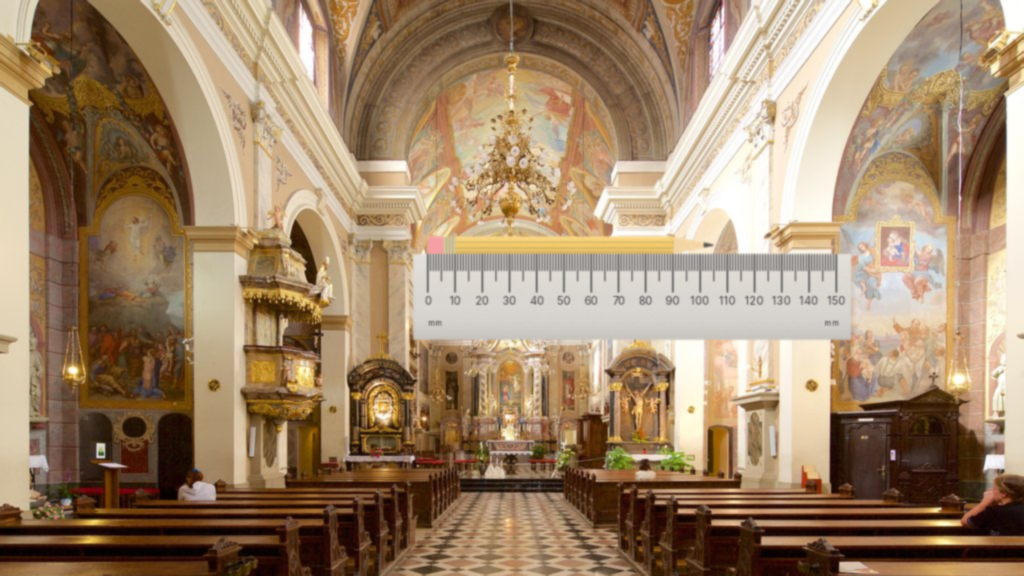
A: 105 mm
